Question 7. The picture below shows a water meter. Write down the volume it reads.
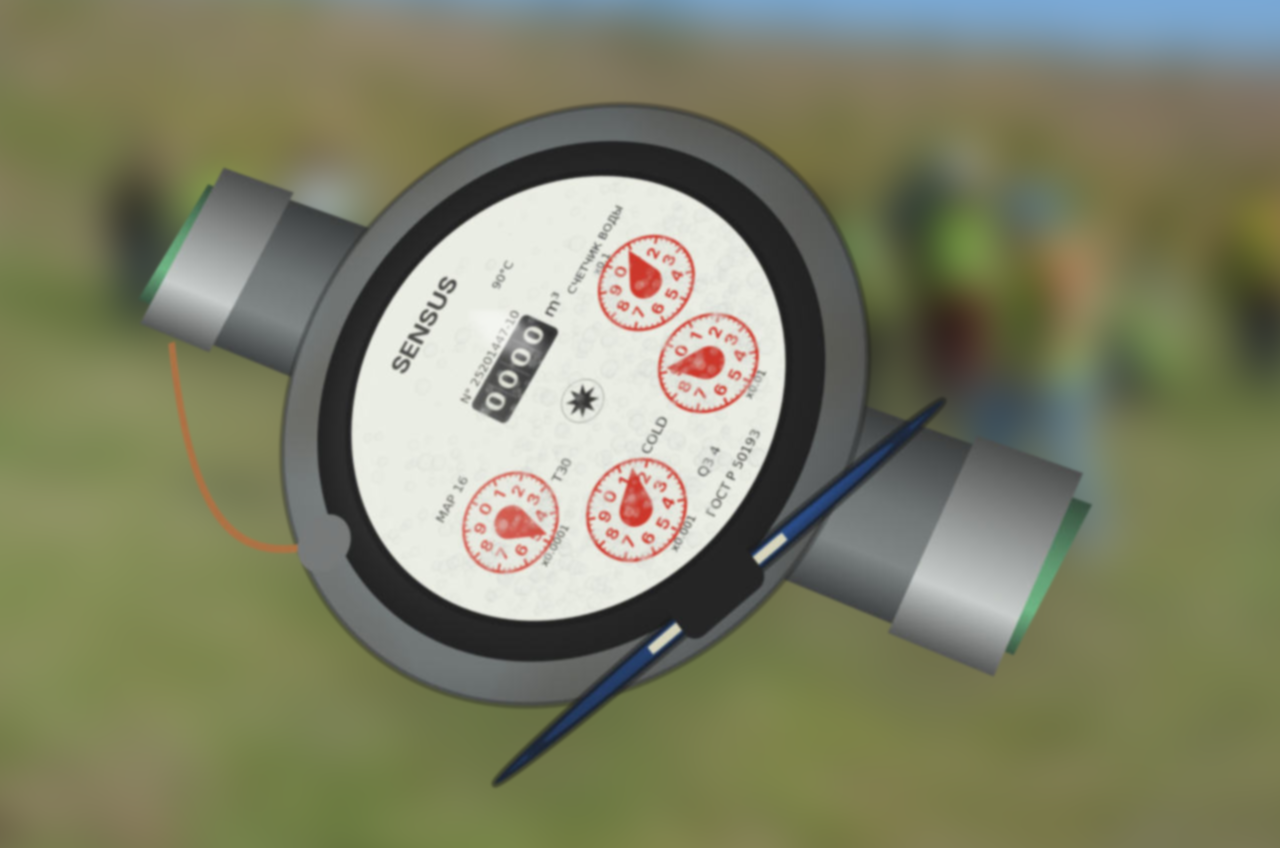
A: 0.0914 m³
